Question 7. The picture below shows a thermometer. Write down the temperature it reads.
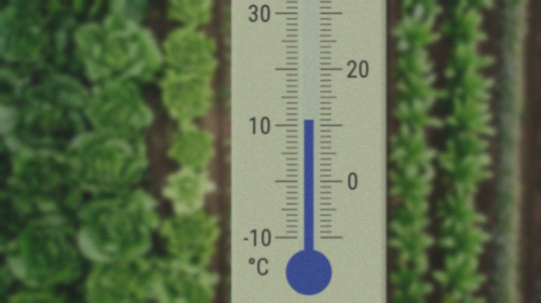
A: 11 °C
